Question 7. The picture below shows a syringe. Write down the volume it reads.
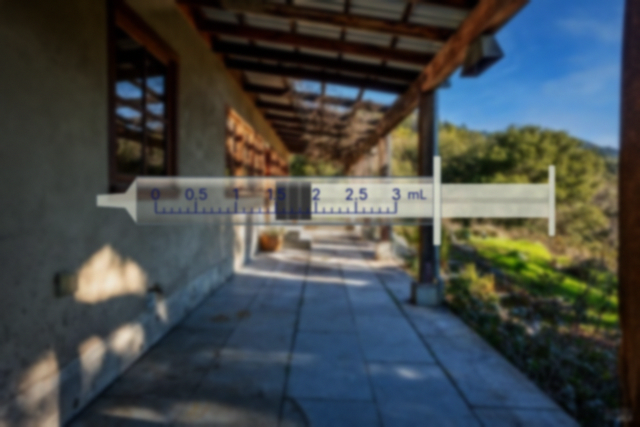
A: 1.5 mL
